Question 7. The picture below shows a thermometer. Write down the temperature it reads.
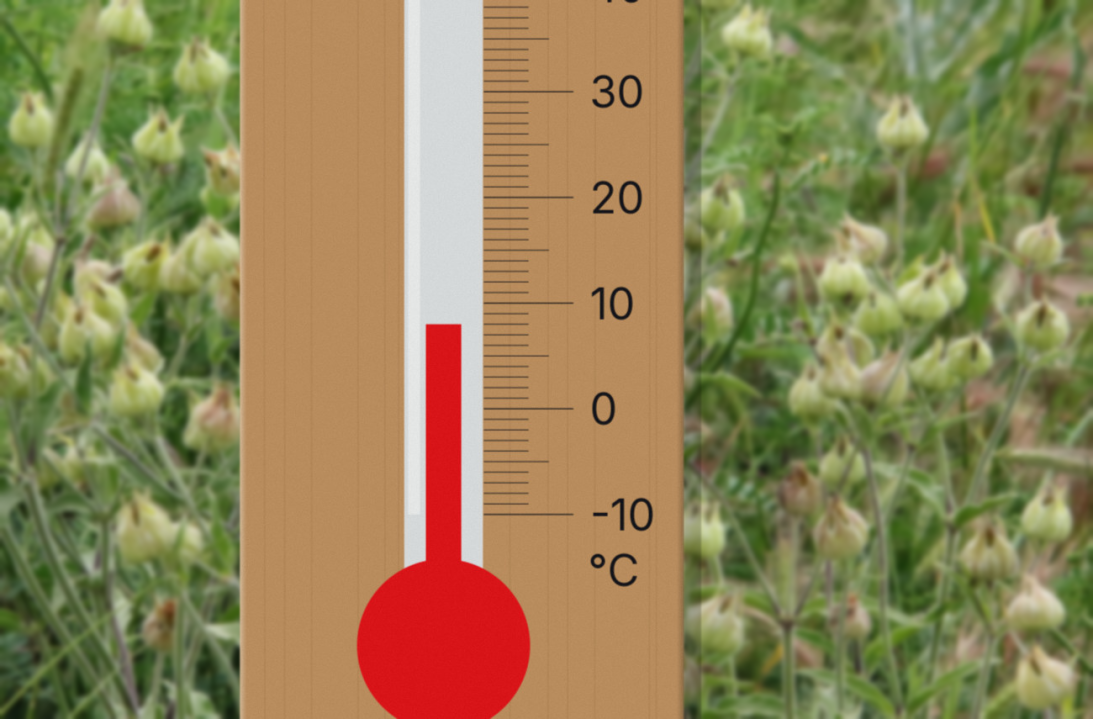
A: 8 °C
